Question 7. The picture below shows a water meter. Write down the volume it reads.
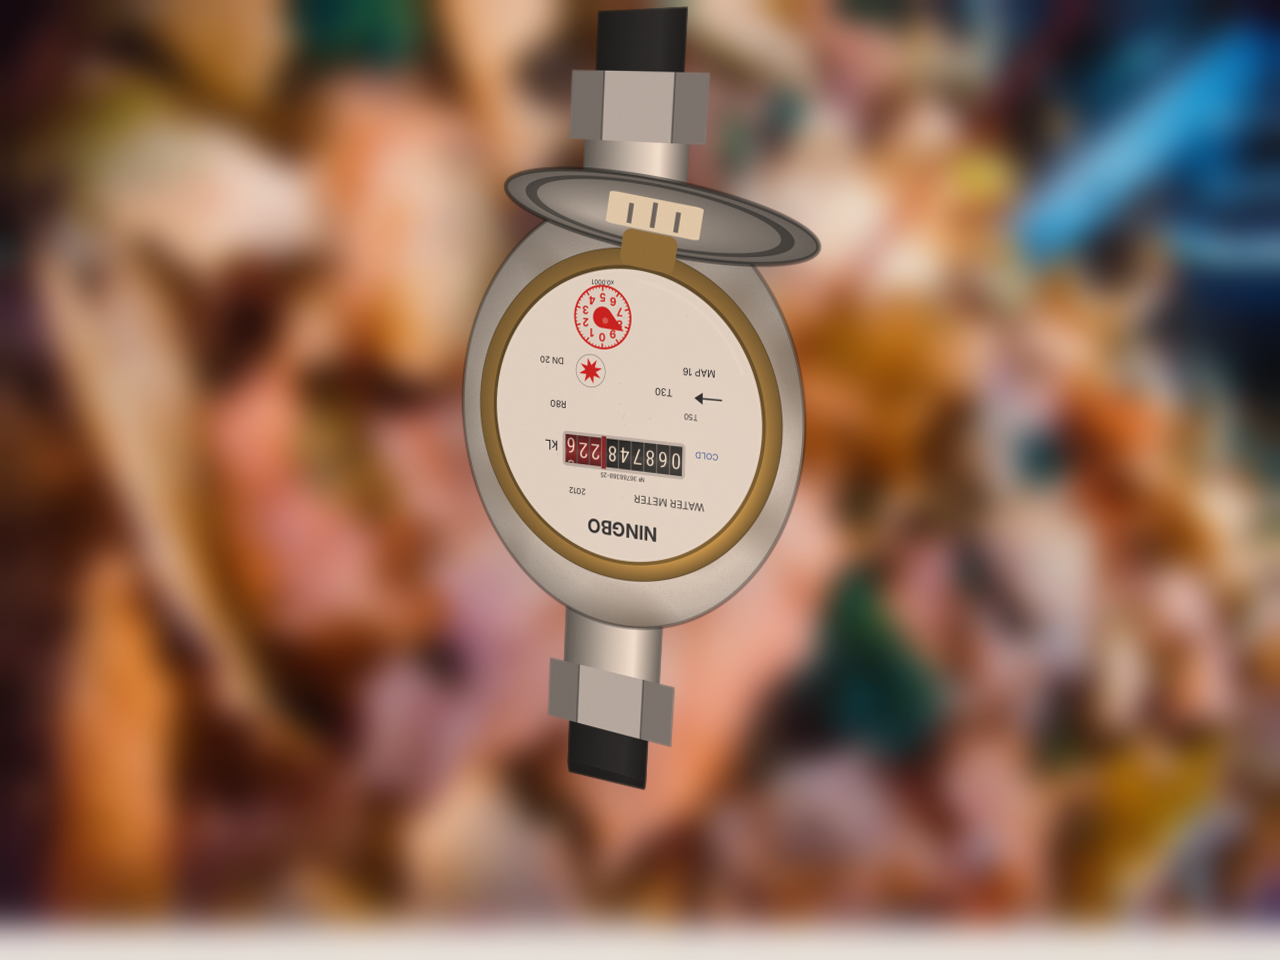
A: 68748.2258 kL
